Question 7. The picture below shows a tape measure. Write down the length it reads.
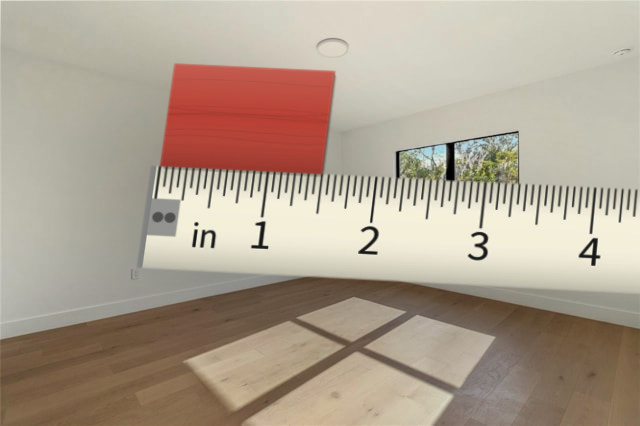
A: 1.5 in
